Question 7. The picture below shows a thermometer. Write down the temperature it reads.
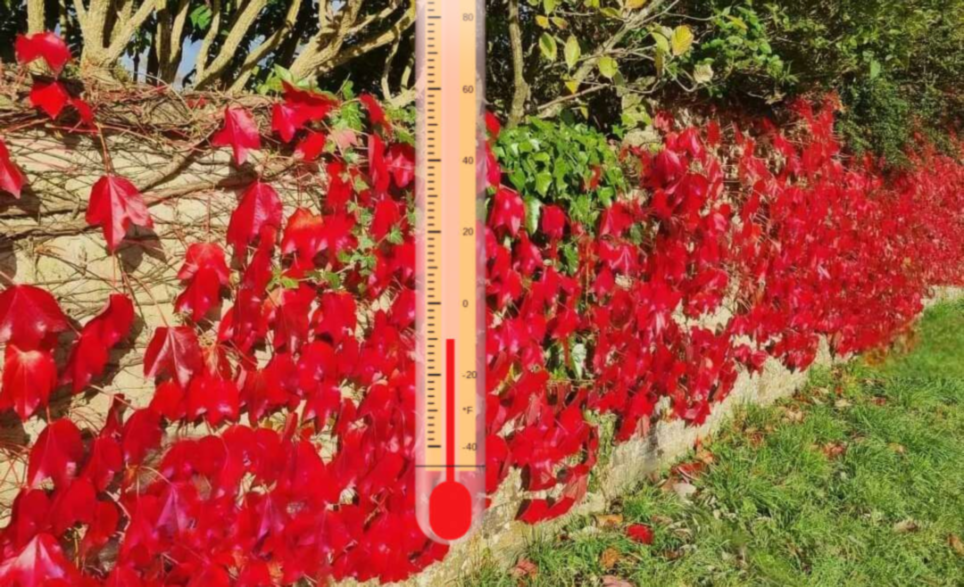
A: -10 °F
